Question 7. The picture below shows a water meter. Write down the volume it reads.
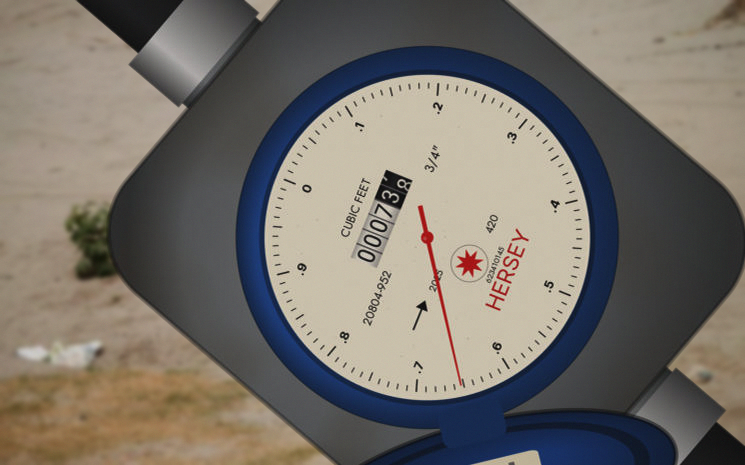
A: 737.65 ft³
